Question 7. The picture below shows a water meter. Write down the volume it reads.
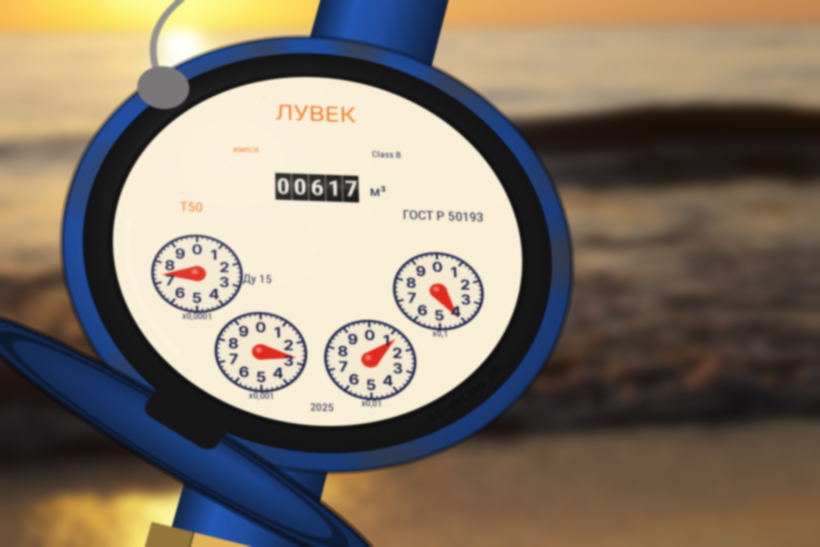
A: 617.4127 m³
